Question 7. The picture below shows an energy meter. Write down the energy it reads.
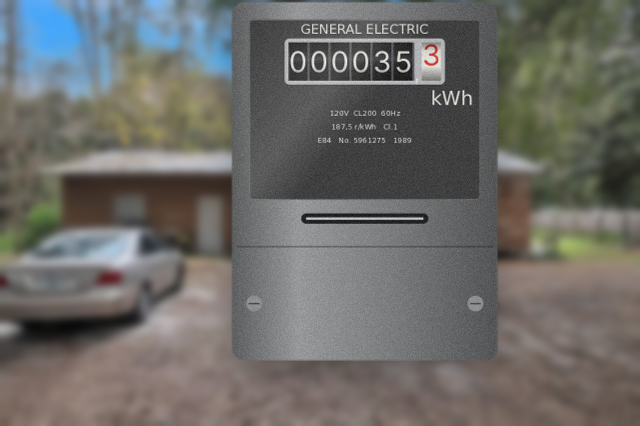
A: 35.3 kWh
